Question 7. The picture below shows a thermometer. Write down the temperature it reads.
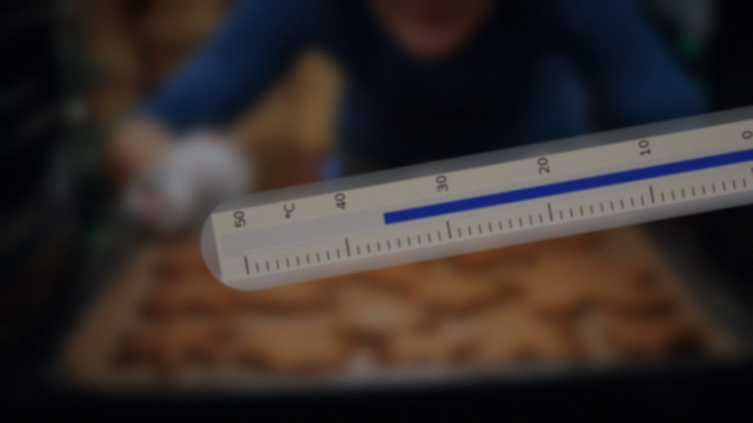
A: 36 °C
